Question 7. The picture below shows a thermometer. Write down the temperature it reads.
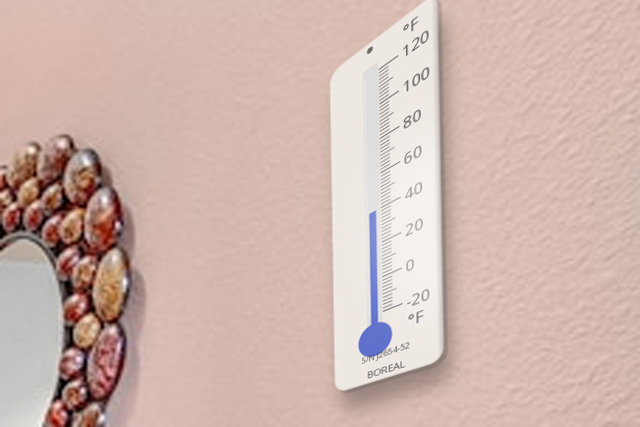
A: 40 °F
